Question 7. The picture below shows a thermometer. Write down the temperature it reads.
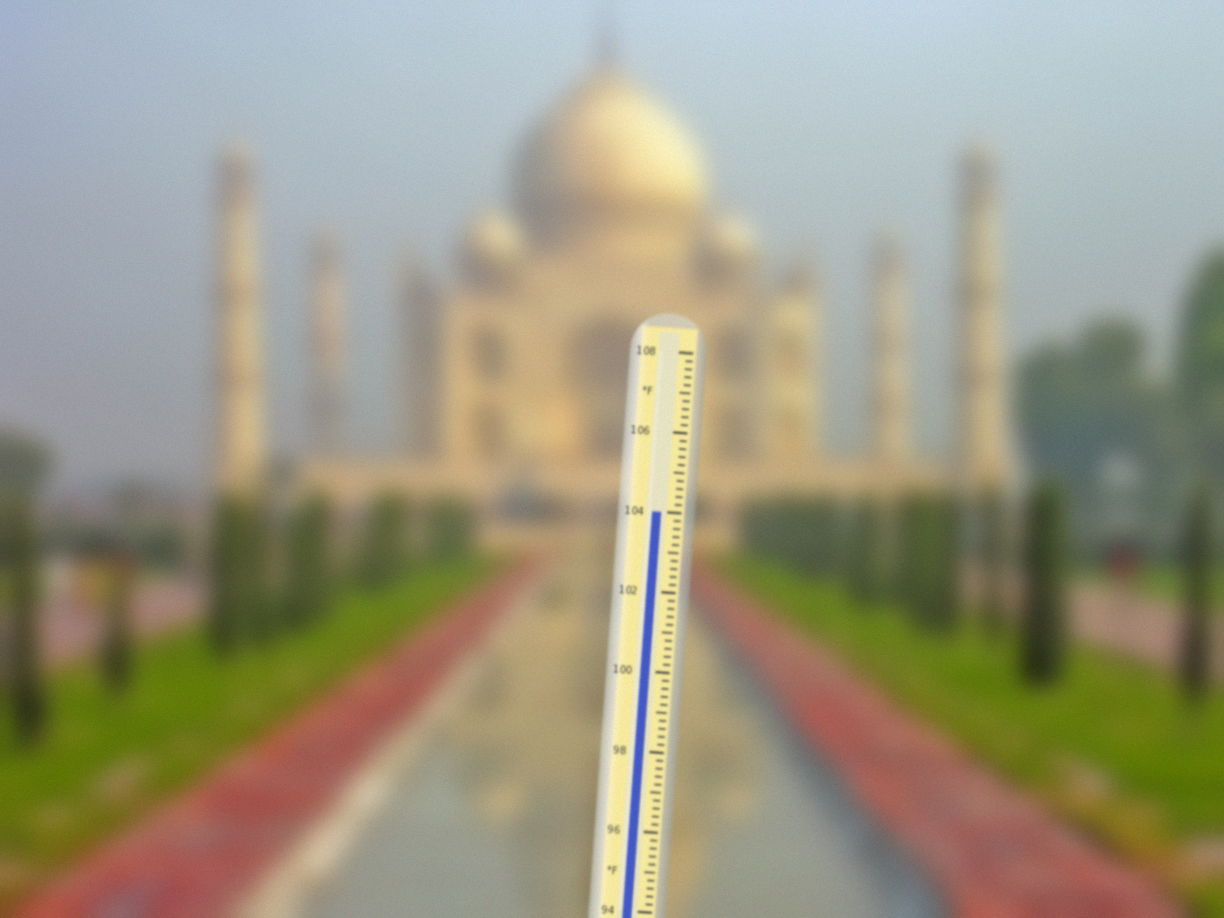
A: 104 °F
